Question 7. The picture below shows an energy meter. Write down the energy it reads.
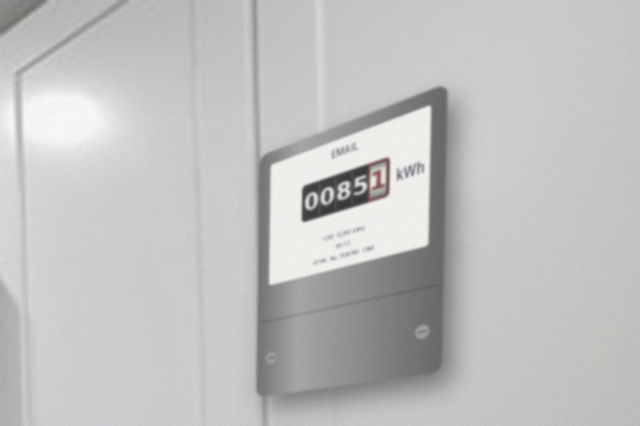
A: 85.1 kWh
